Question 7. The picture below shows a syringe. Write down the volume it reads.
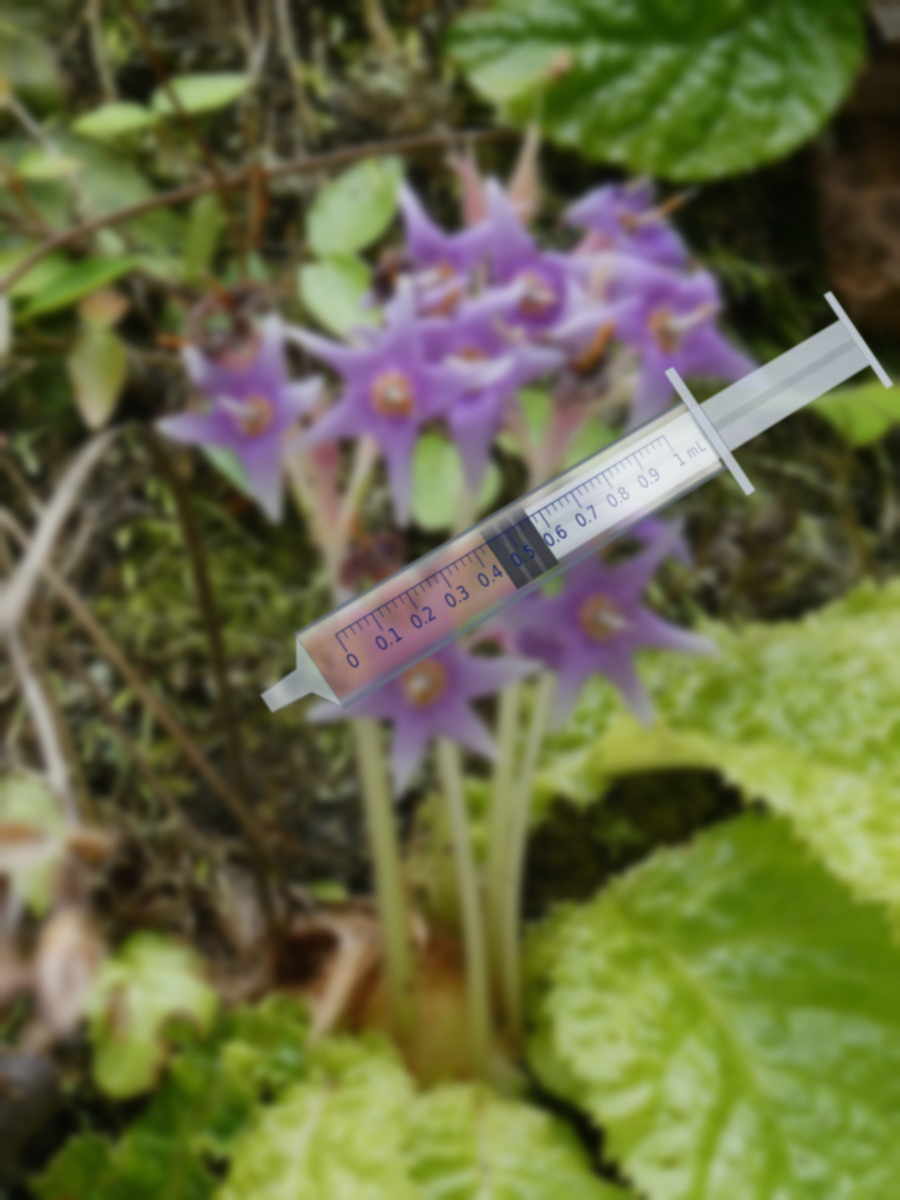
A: 0.44 mL
